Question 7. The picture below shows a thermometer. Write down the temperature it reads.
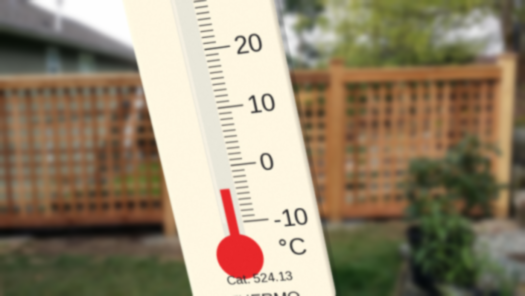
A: -4 °C
